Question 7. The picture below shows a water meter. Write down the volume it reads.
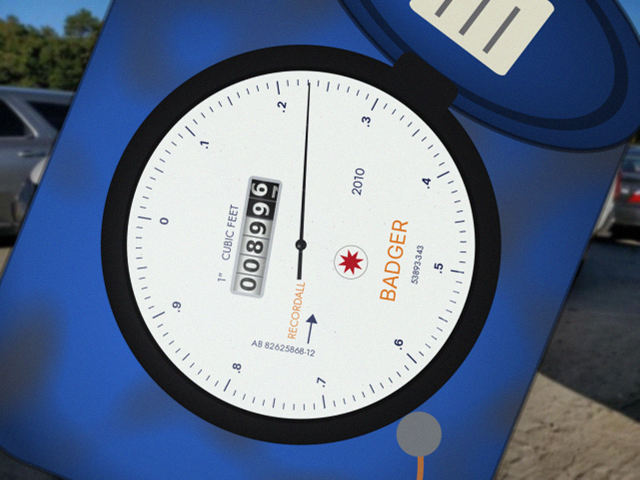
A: 8996.23 ft³
